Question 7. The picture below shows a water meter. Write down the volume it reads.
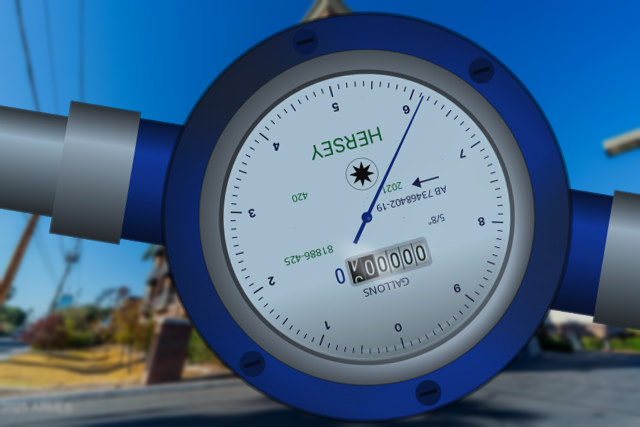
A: 36.1 gal
